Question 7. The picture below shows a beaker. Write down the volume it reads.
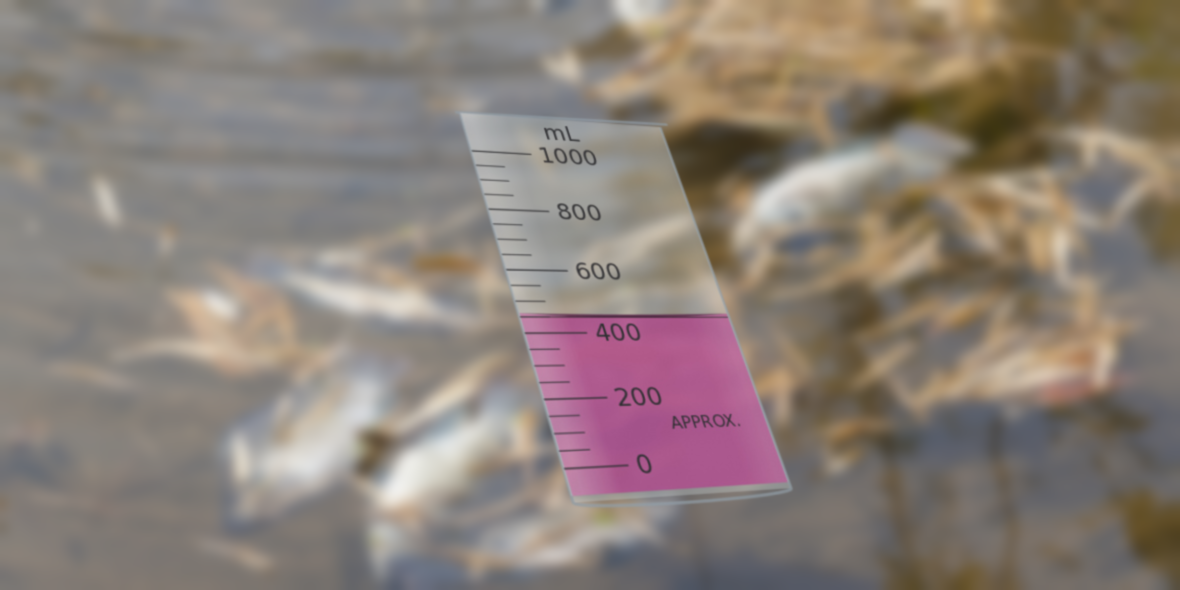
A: 450 mL
